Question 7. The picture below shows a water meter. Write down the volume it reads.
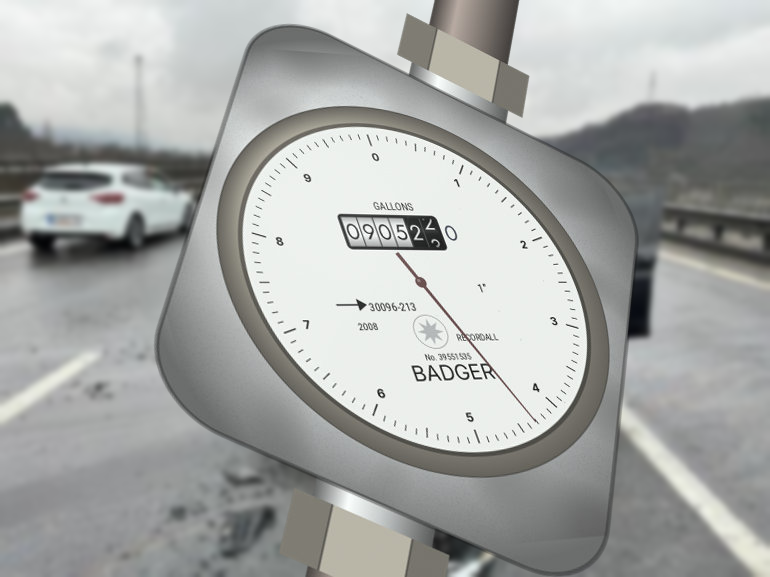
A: 905224.3 gal
